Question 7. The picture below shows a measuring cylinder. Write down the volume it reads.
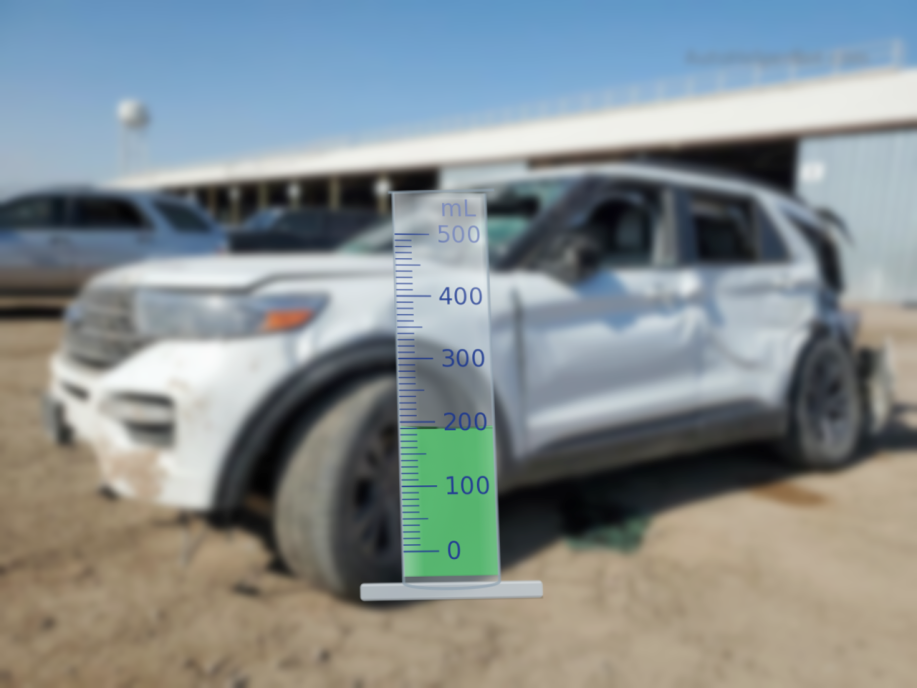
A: 190 mL
